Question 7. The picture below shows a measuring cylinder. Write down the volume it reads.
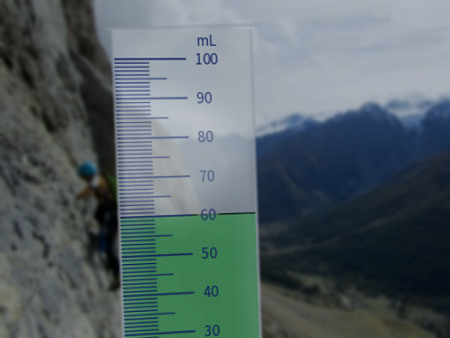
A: 60 mL
